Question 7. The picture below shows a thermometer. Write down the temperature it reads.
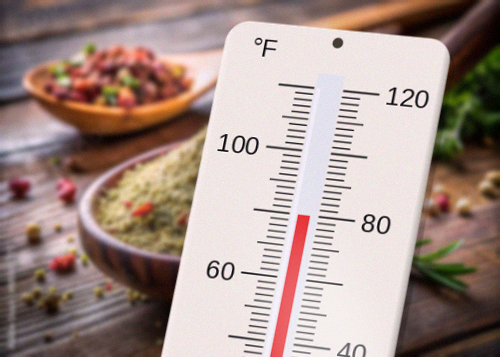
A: 80 °F
